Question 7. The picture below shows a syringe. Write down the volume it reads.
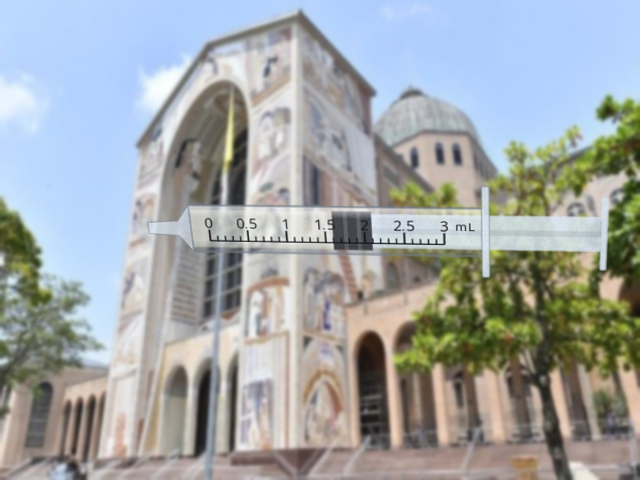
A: 1.6 mL
